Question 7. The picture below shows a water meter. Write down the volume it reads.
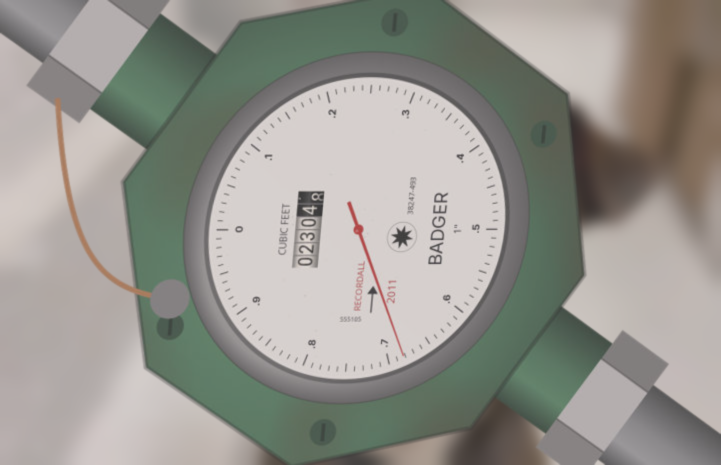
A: 23047.68 ft³
